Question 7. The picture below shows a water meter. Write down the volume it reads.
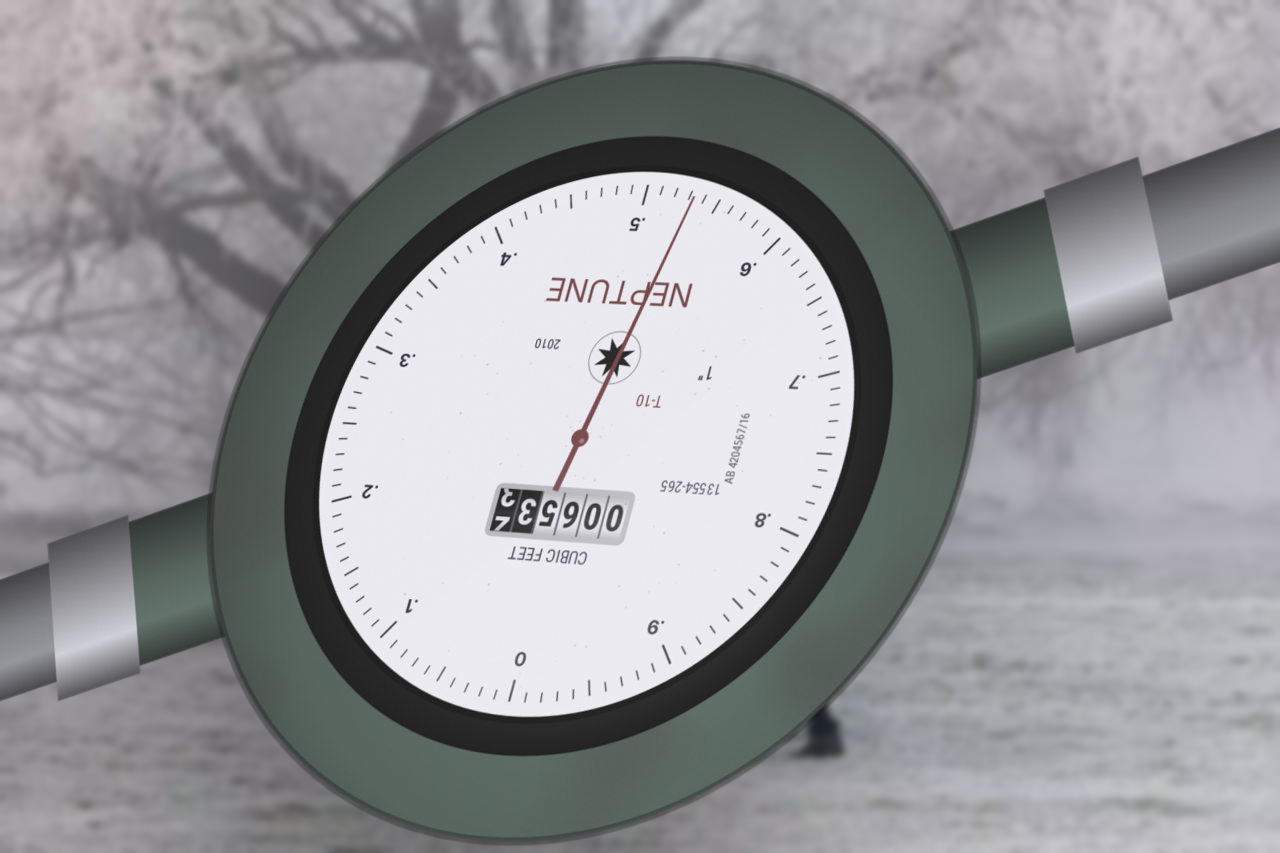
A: 6532.53 ft³
